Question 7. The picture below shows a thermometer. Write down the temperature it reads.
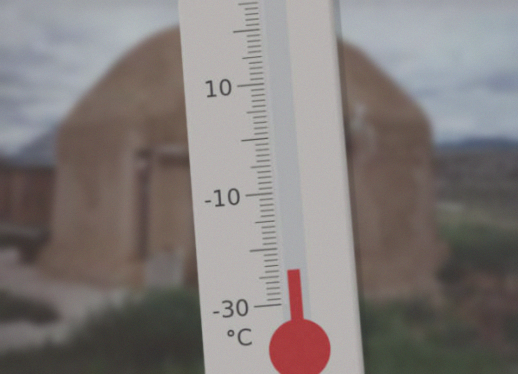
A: -24 °C
